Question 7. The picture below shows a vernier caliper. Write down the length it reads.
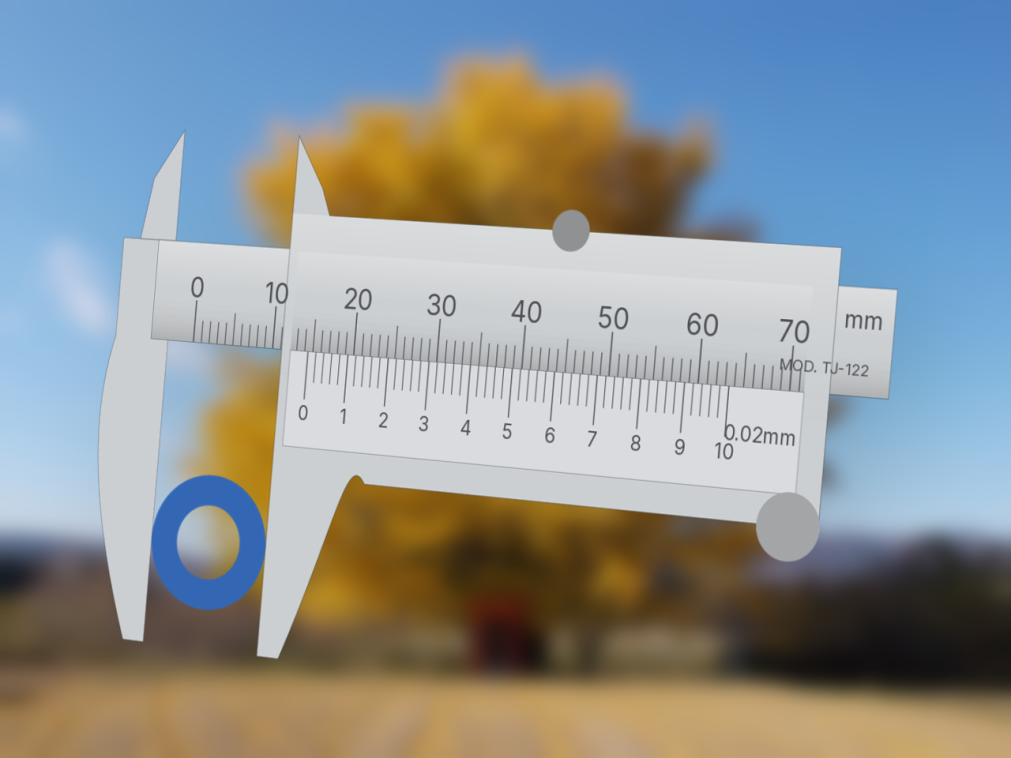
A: 14.4 mm
